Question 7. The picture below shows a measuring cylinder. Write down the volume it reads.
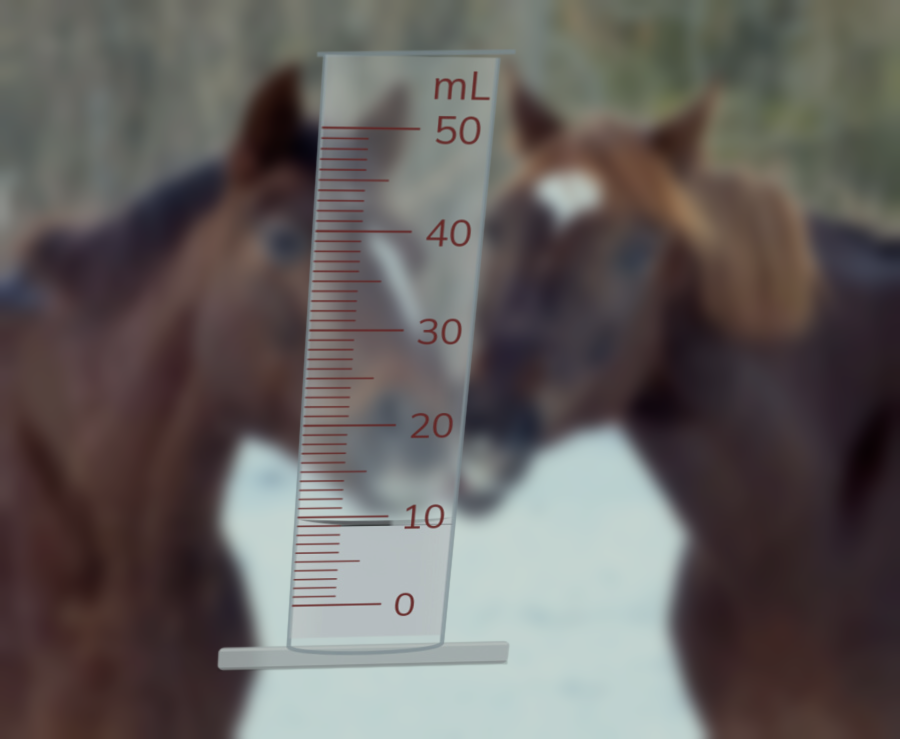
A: 9 mL
